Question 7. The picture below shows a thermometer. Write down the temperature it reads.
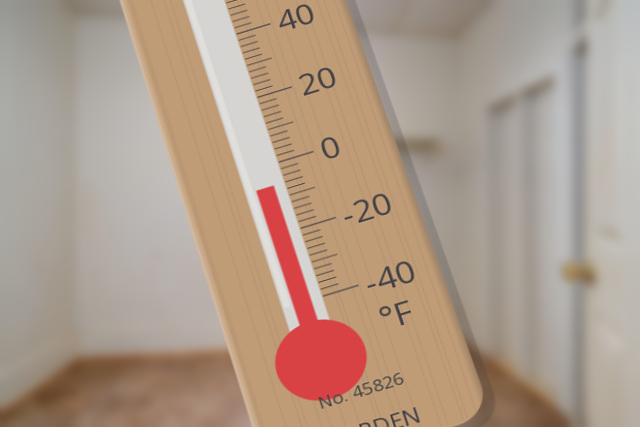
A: -6 °F
